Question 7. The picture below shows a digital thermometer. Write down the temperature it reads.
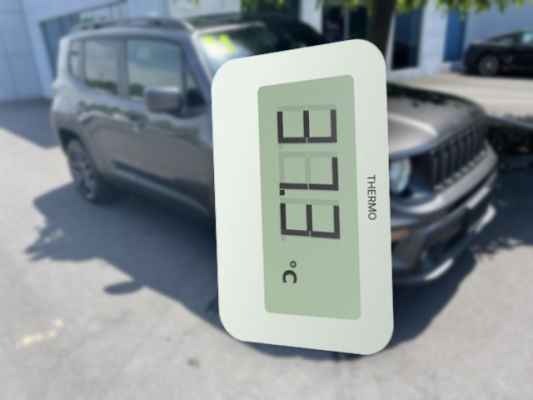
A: 37.3 °C
